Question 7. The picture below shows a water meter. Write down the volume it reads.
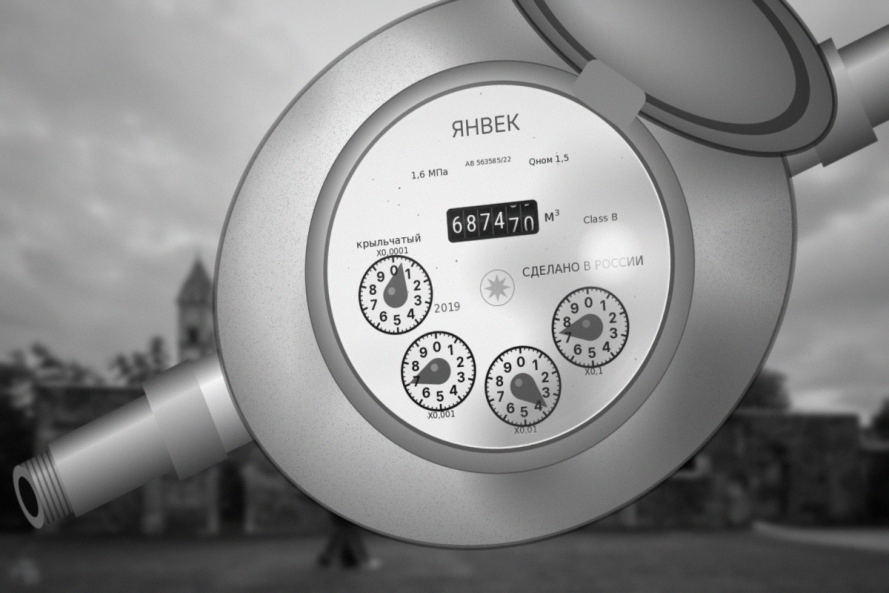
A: 687469.7370 m³
